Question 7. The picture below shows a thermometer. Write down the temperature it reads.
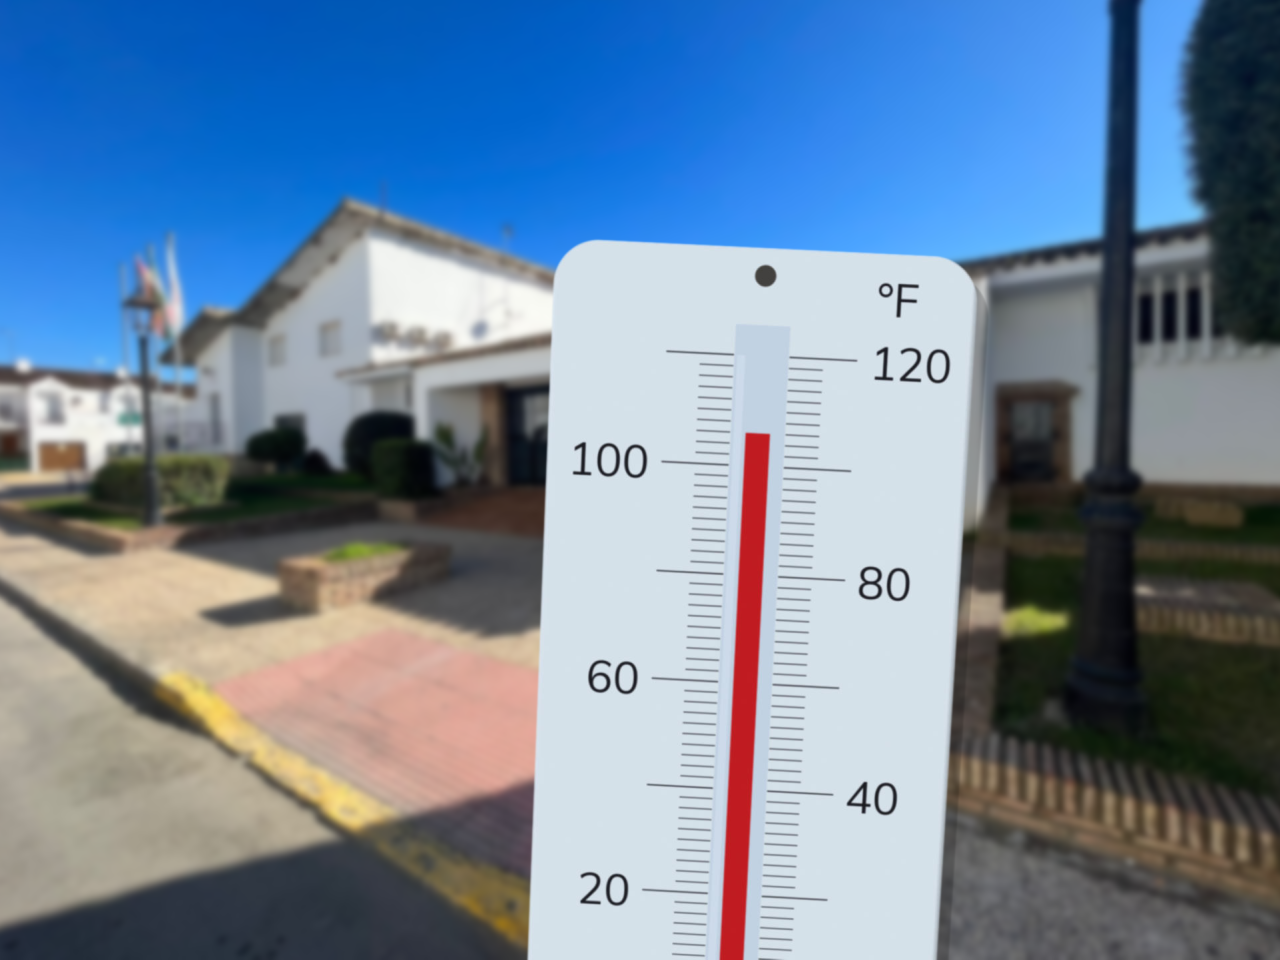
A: 106 °F
